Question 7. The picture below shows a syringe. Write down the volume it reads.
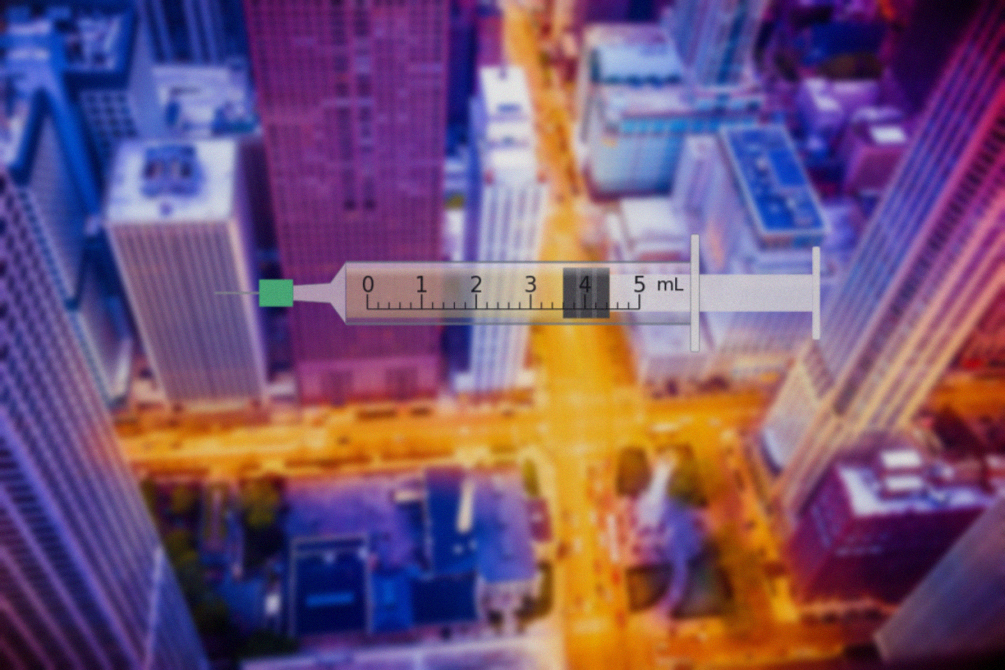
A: 3.6 mL
